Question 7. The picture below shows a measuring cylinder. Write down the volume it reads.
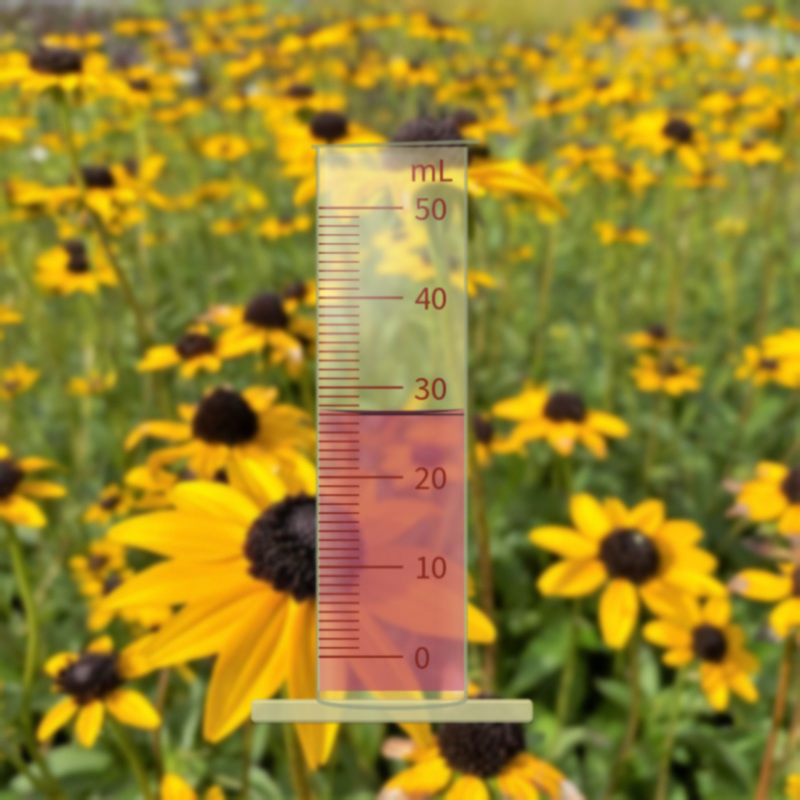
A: 27 mL
